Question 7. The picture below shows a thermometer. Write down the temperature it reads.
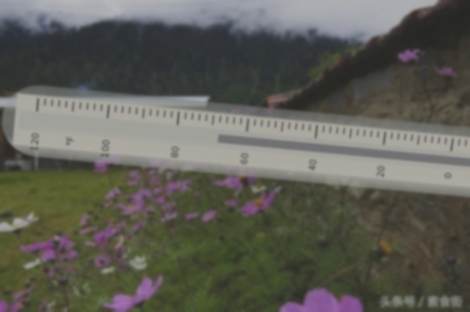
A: 68 °F
